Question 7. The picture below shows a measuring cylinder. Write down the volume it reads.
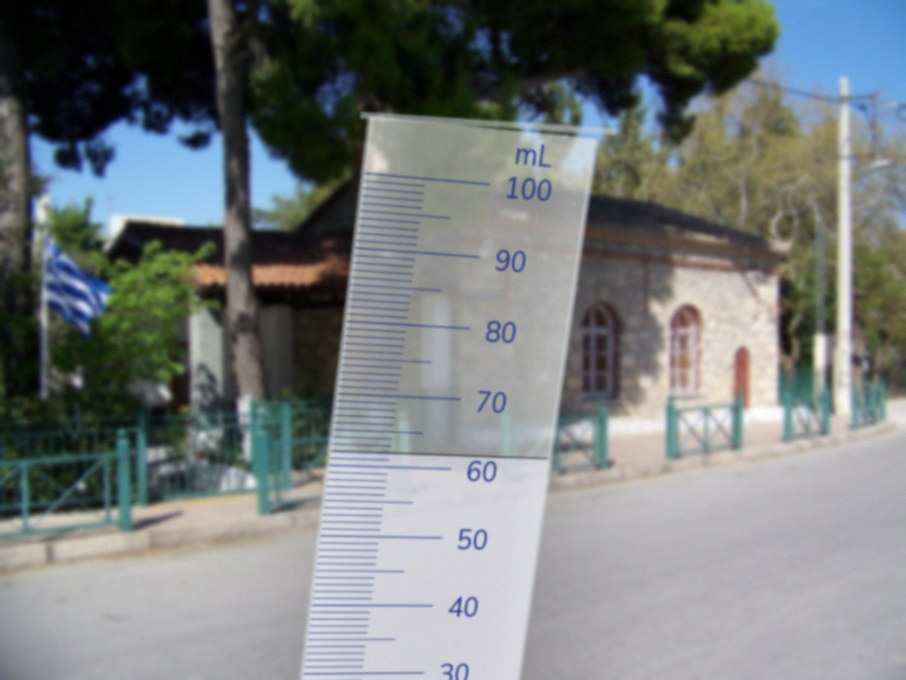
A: 62 mL
